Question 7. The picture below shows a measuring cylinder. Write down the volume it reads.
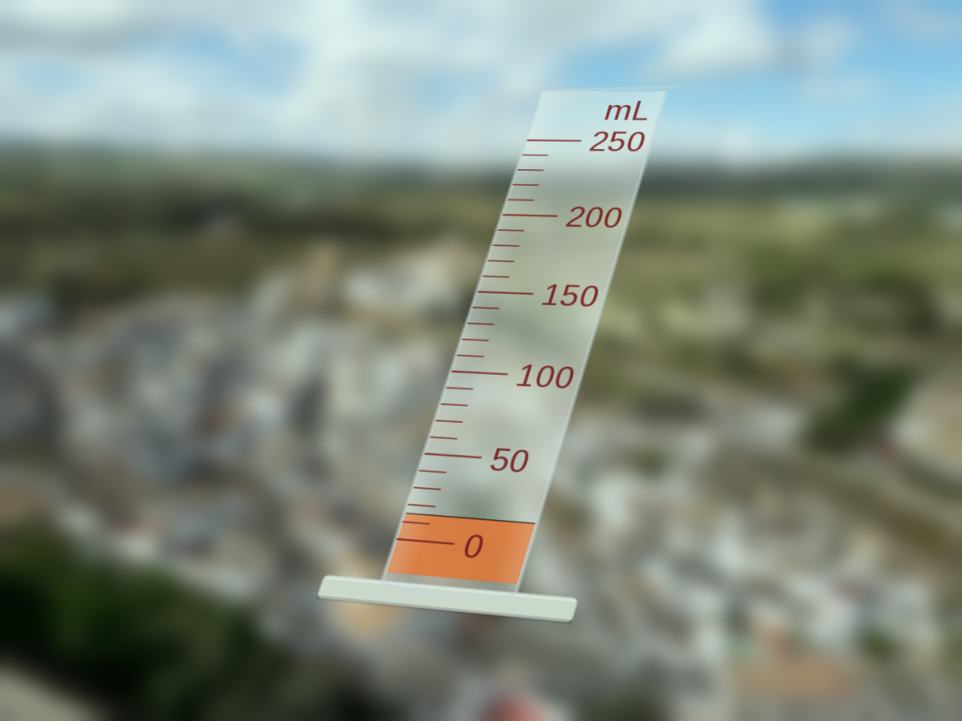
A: 15 mL
